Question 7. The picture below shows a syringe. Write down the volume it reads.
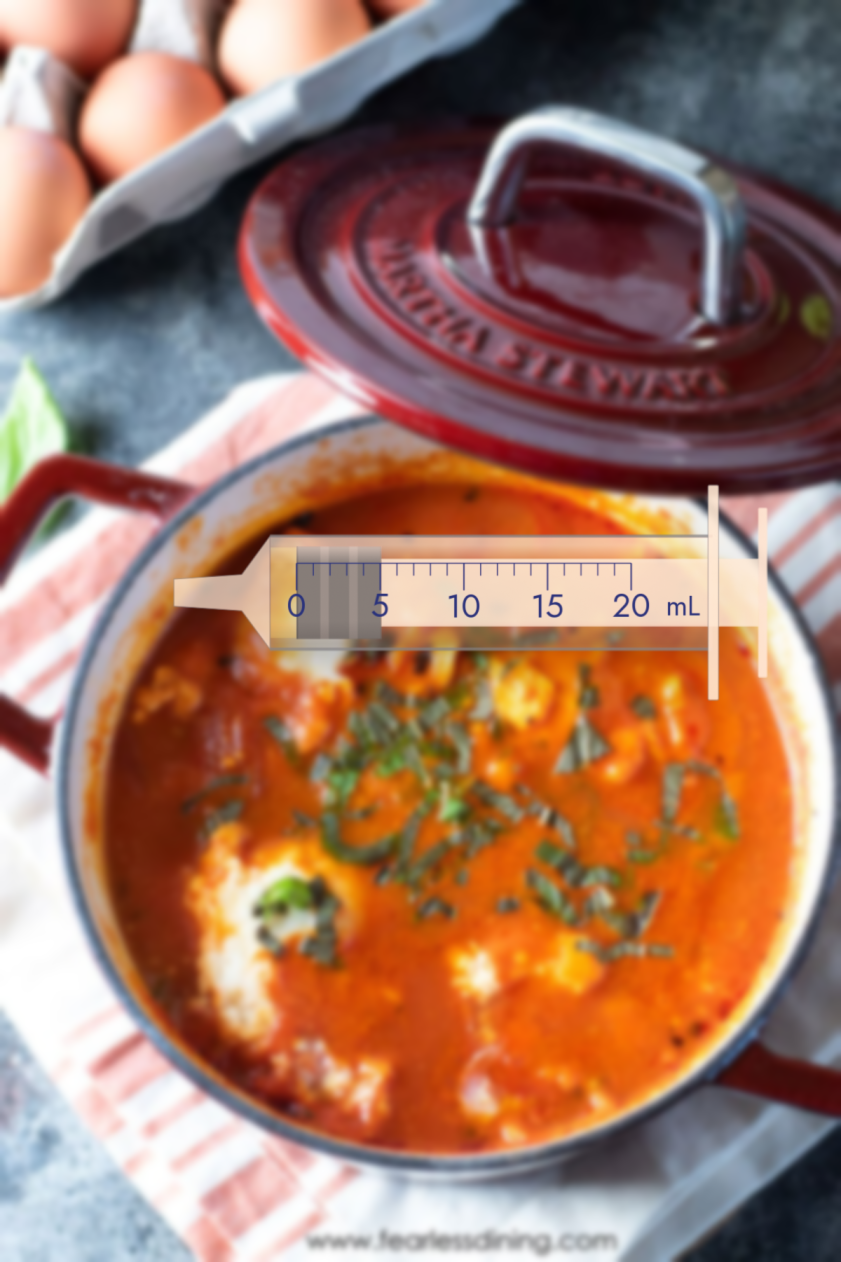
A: 0 mL
